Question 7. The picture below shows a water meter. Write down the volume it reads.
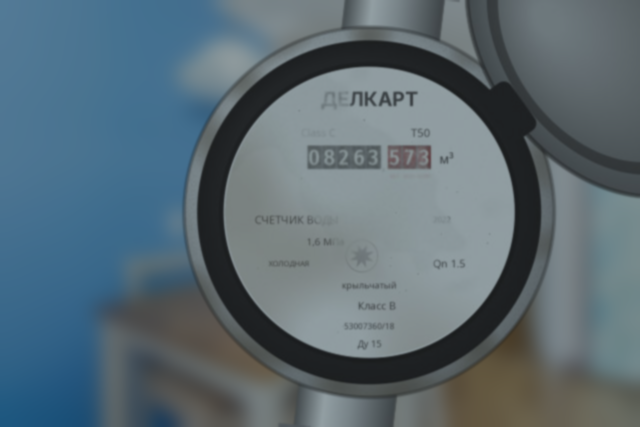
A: 8263.573 m³
